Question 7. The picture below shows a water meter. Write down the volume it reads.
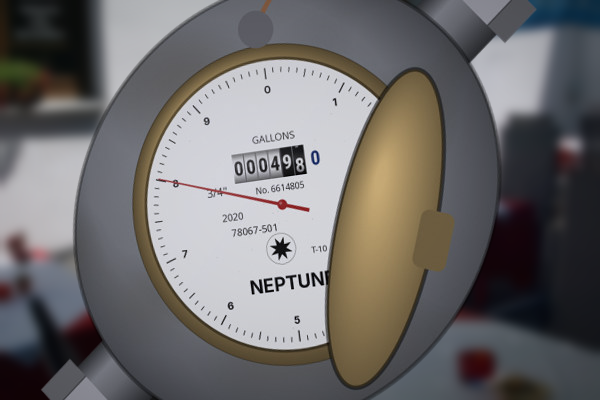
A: 4978.0 gal
